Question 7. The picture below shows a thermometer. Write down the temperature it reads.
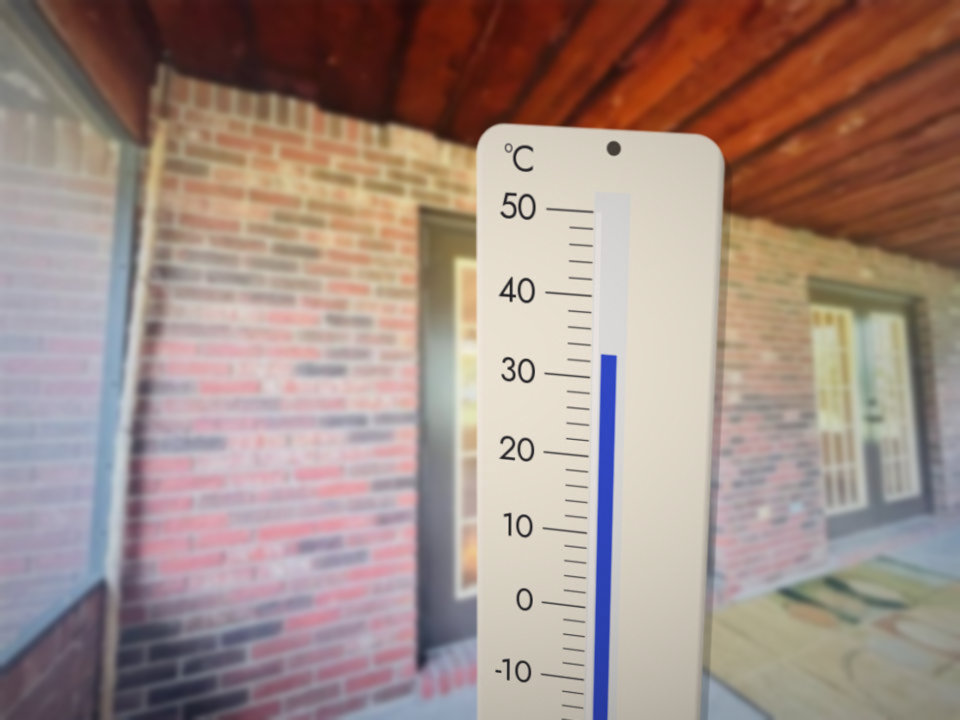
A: 33 °C
